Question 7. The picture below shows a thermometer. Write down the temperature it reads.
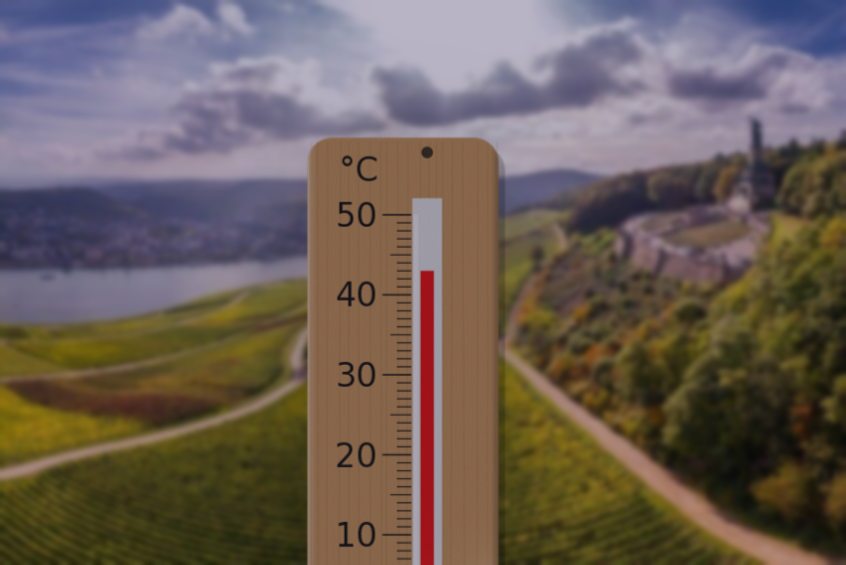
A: 43 °C
